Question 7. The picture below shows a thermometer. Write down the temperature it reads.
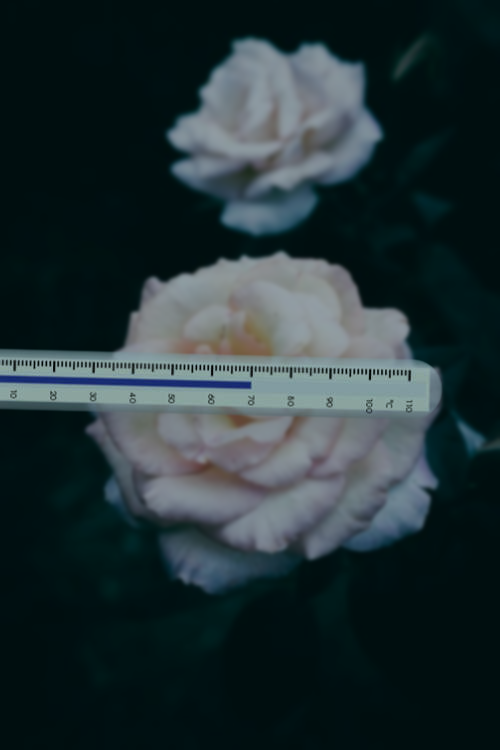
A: 70 °C
